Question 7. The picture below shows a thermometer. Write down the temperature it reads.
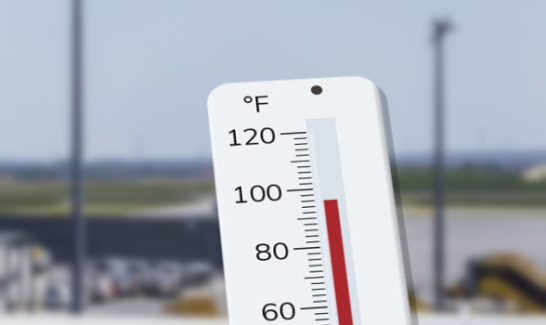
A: 96 °F
